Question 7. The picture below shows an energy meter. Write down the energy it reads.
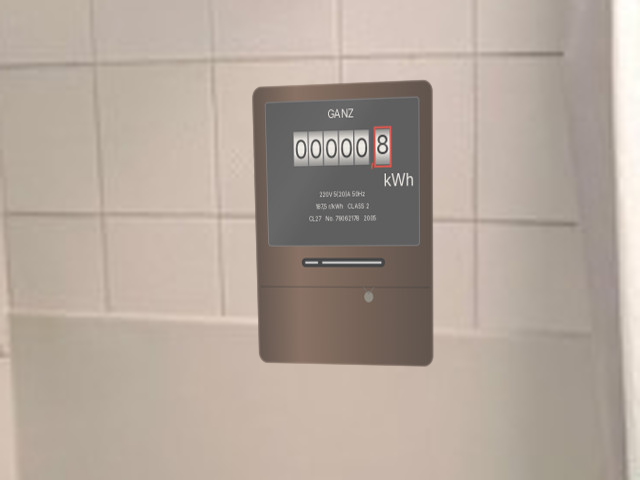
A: 0.8 kWh
